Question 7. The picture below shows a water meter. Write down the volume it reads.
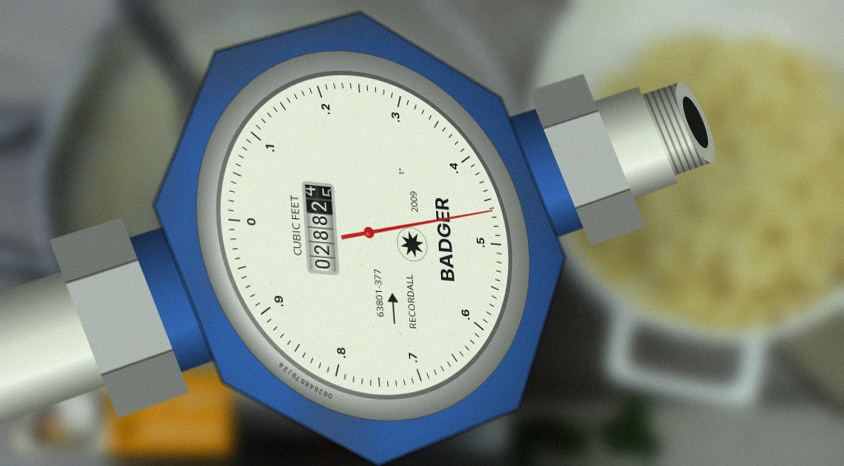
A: 28824.46 ft³
